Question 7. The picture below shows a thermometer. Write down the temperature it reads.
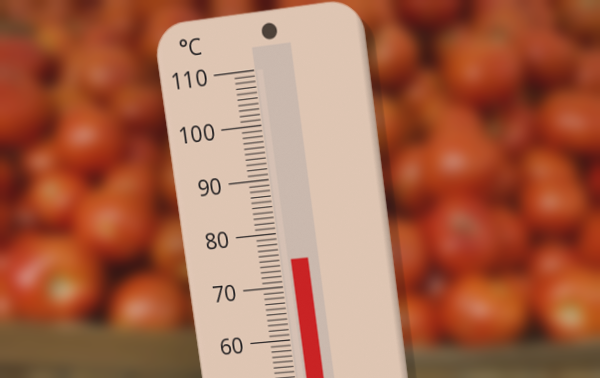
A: 75 °C
